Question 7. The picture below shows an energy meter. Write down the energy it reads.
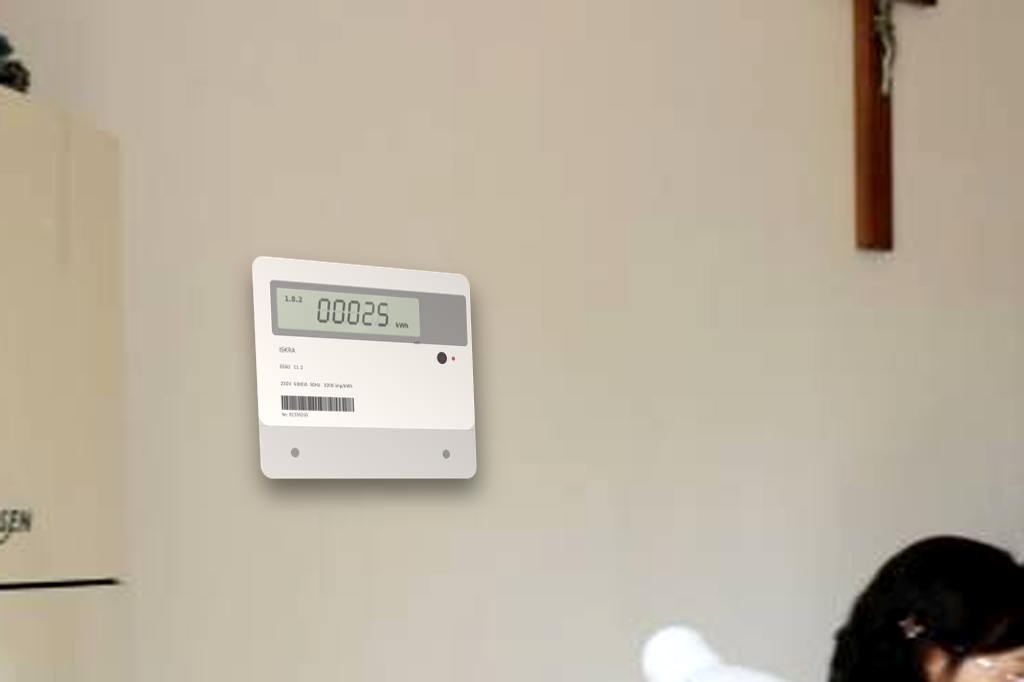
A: 25 kWh
